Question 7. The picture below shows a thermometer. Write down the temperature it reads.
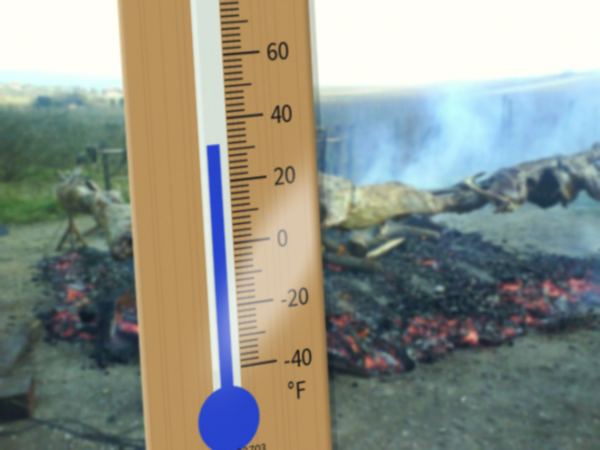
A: 32 °F
